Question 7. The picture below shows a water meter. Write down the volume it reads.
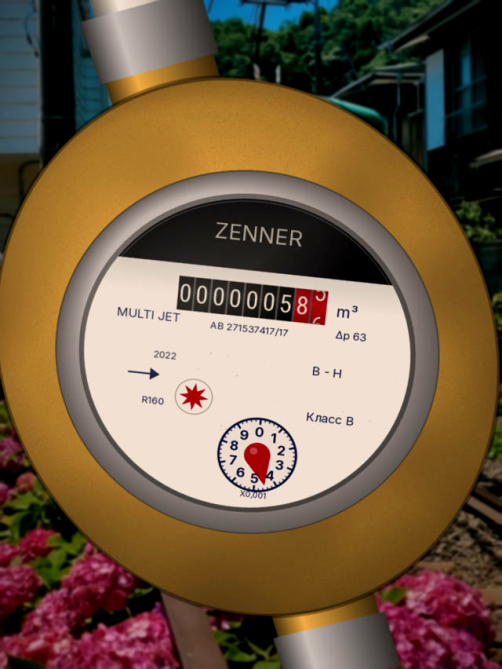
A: 5.854 m³
